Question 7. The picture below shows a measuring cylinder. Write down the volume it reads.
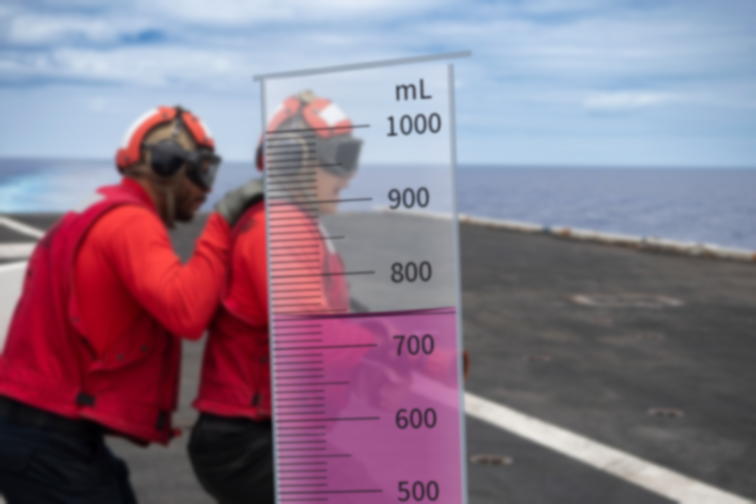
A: 740 mL
